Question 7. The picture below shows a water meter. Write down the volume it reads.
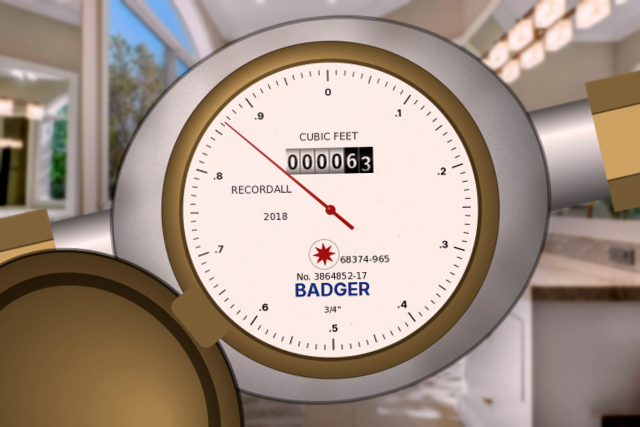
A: 62.86 ft³
